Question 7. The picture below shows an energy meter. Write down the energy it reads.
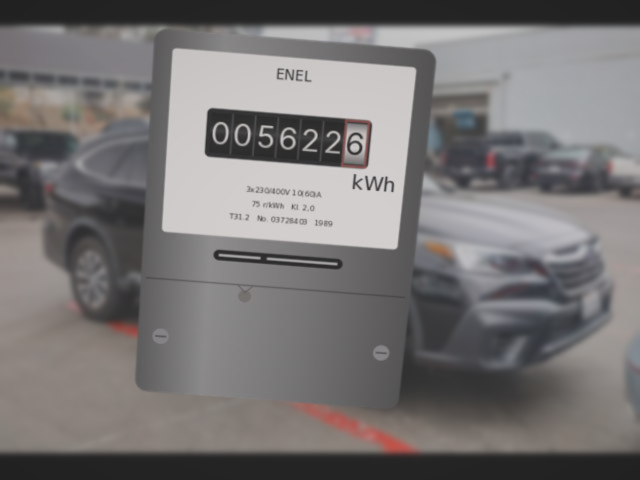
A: 5622.6 kWh
